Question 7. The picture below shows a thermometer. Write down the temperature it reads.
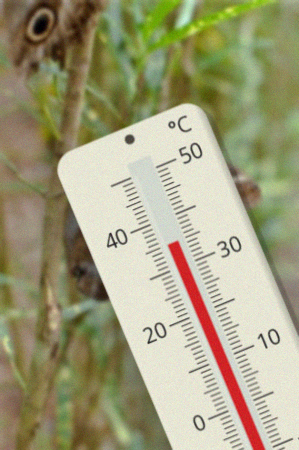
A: 35 °C
